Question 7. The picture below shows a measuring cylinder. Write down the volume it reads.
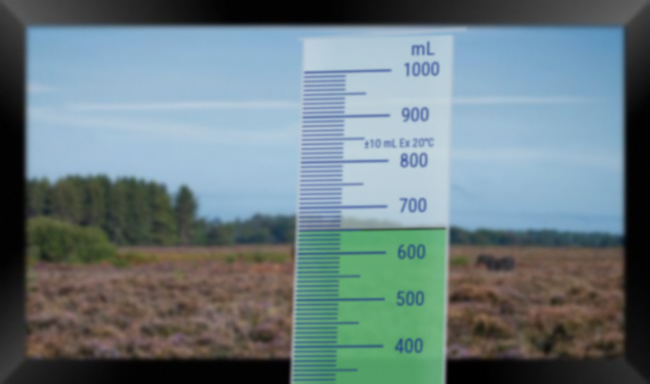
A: 650 mL
